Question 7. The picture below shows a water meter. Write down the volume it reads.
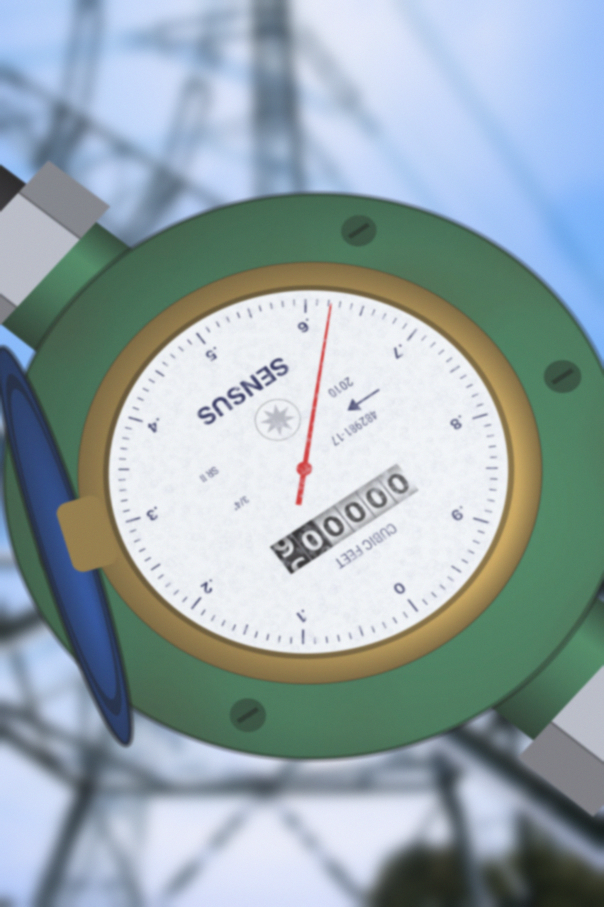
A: 5.62 ft³
